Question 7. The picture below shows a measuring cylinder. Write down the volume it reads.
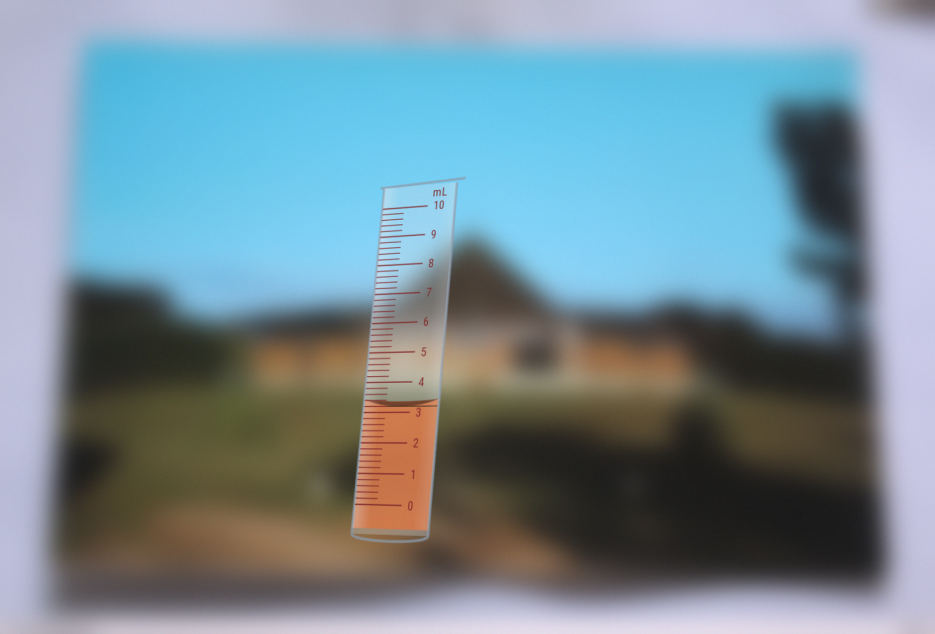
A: 3.2 mL
